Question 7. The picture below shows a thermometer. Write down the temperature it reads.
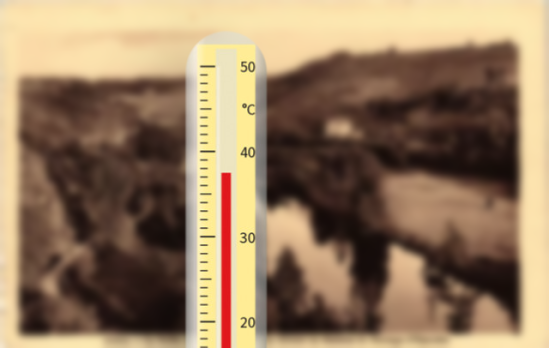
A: 37.5 °C
